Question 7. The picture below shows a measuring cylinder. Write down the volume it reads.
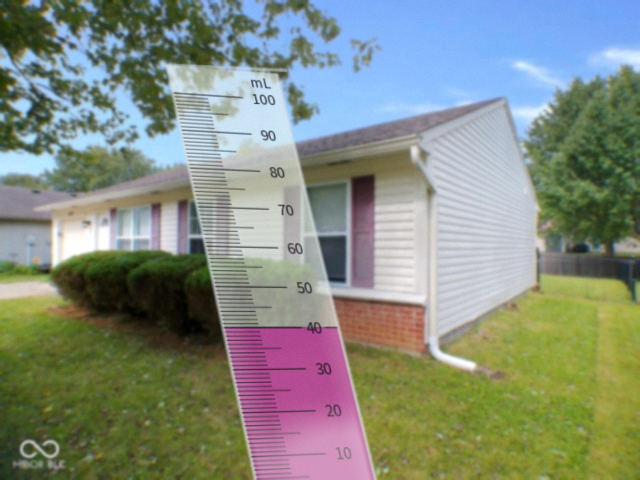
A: 40 mL
